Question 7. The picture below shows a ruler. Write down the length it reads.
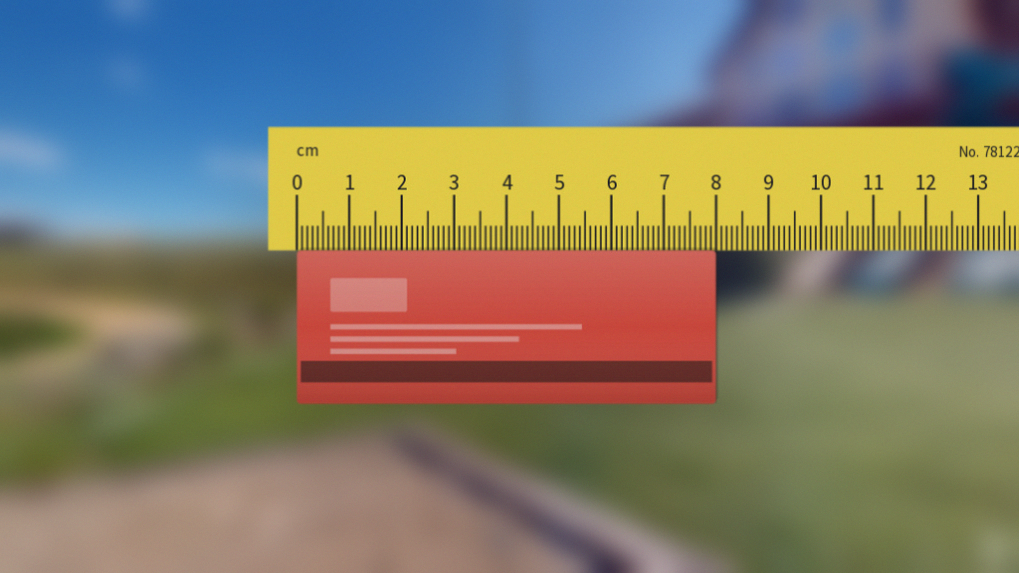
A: 8 cm
